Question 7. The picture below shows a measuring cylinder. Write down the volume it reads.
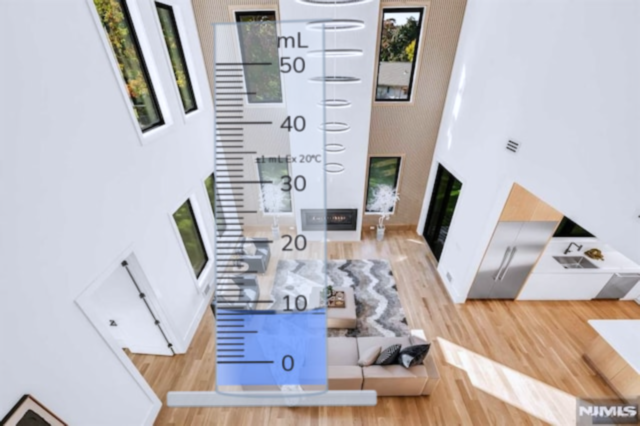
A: 8 mL
